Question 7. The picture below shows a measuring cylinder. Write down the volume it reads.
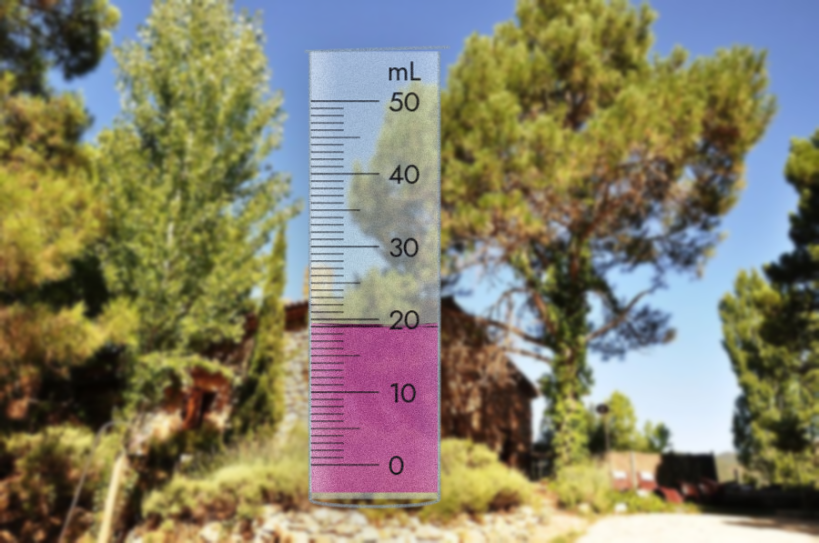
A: 19 mL
